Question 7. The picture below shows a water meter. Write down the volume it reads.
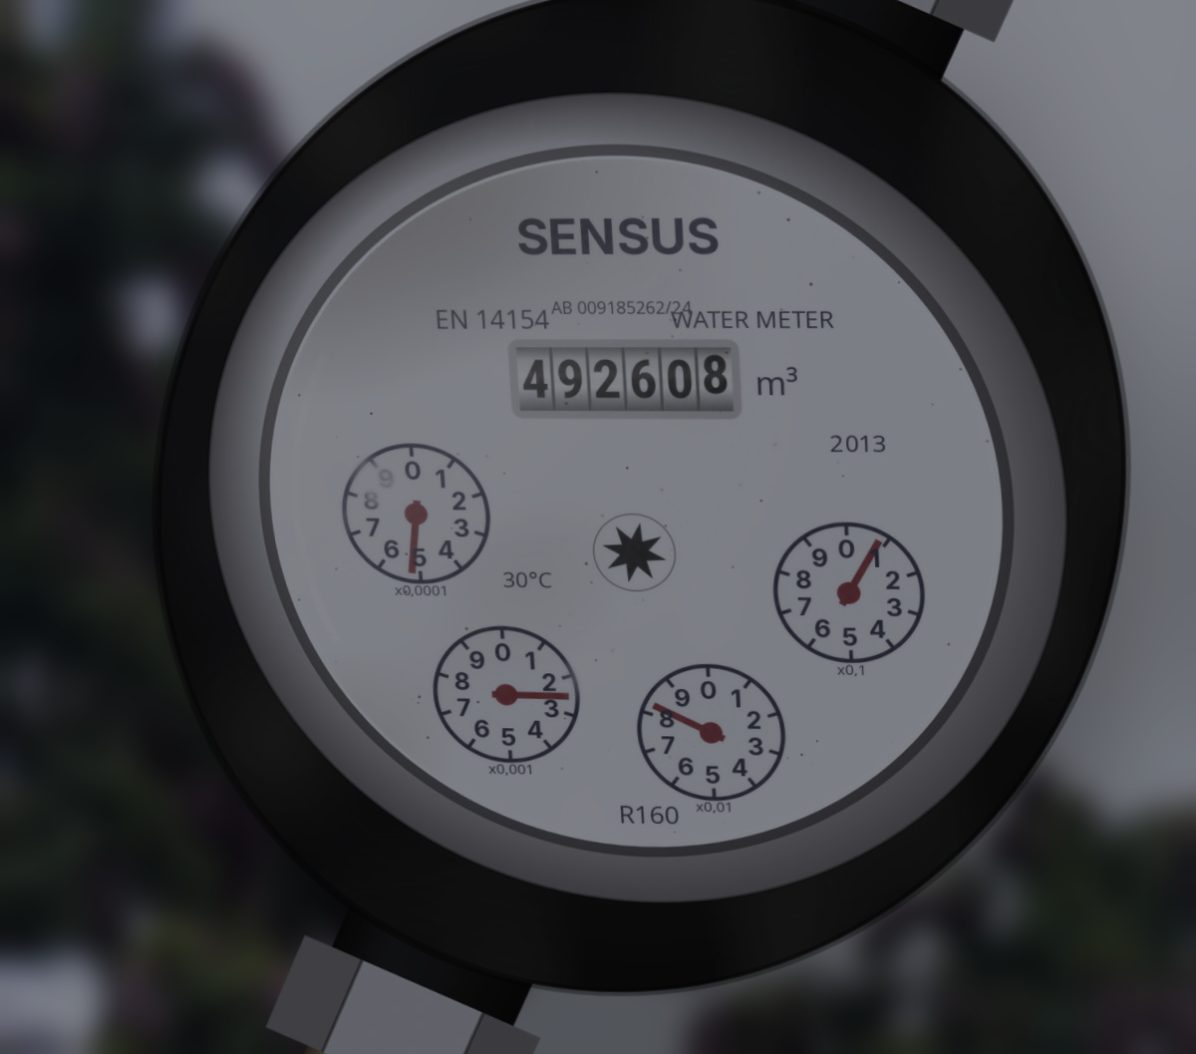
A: 492608.0825 m³
